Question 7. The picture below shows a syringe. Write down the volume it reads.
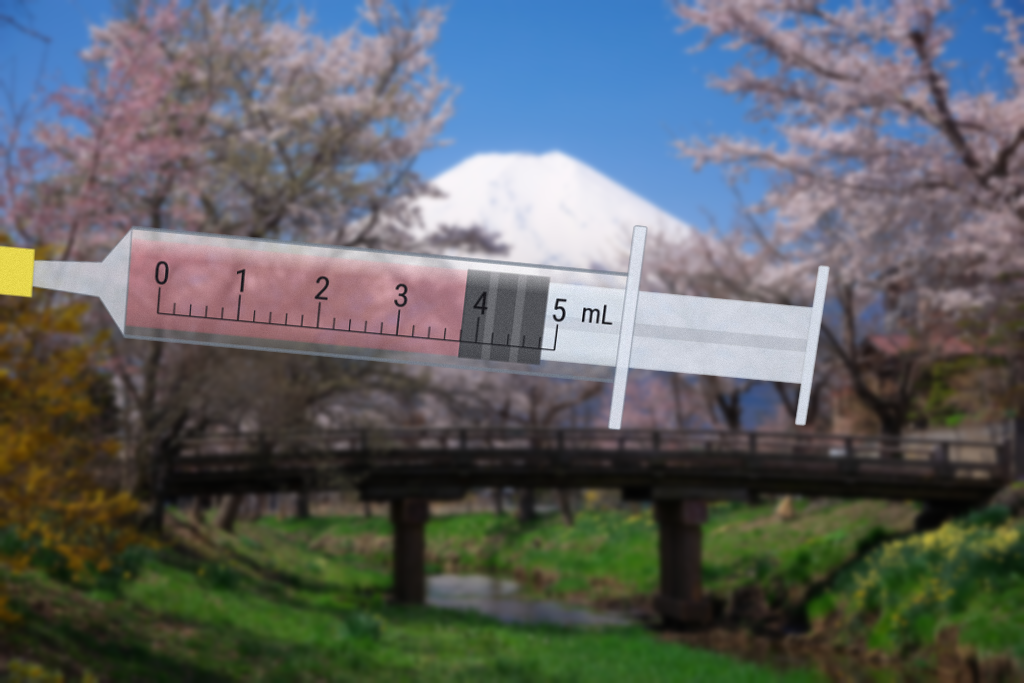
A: 3.8 mL
